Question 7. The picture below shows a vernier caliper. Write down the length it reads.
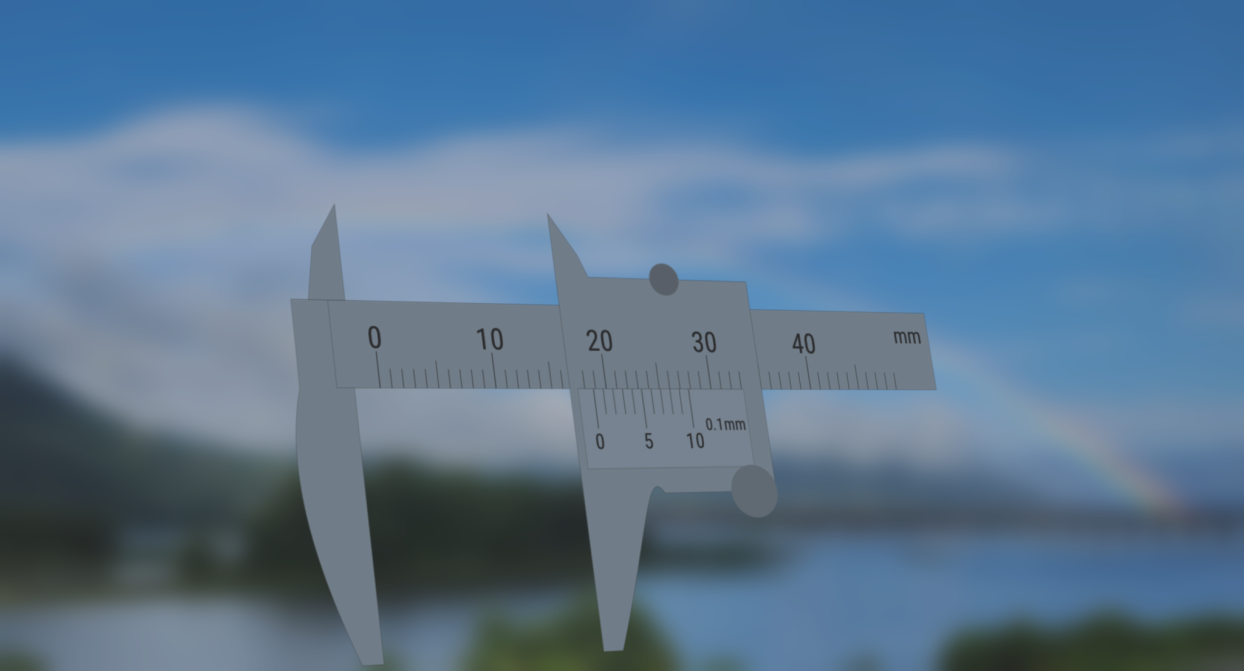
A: 18.8 mm
